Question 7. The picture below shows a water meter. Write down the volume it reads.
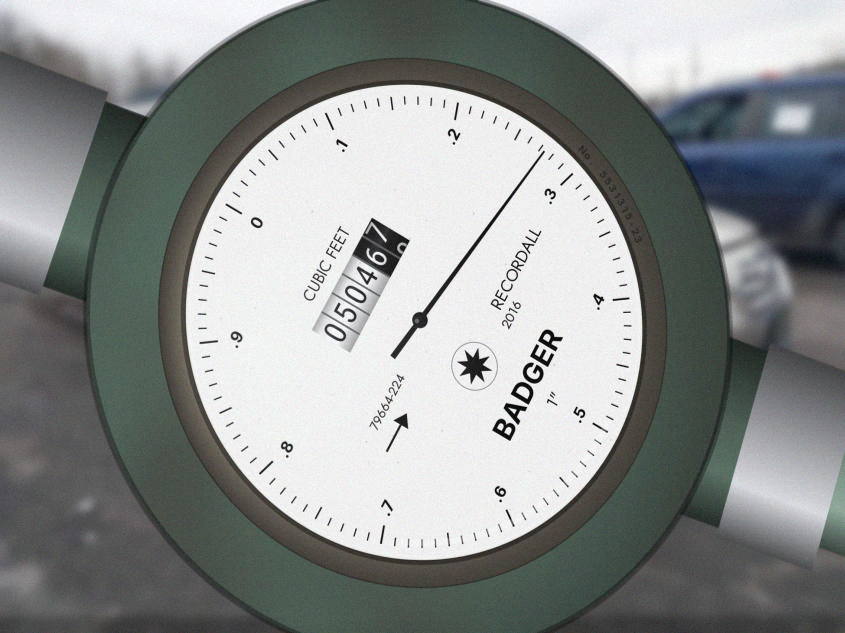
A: 50467.27 ft³
